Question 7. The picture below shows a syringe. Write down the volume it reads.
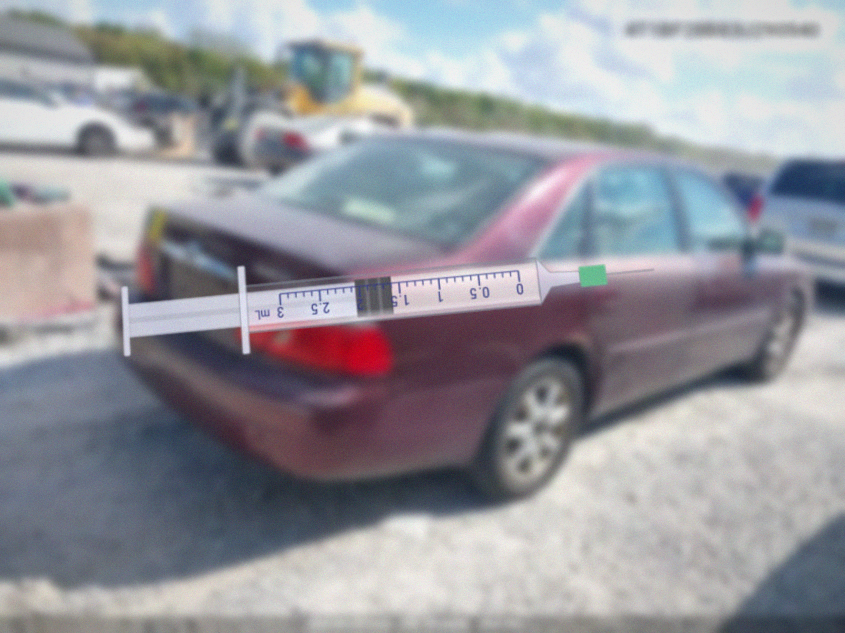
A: 1.6 mL
